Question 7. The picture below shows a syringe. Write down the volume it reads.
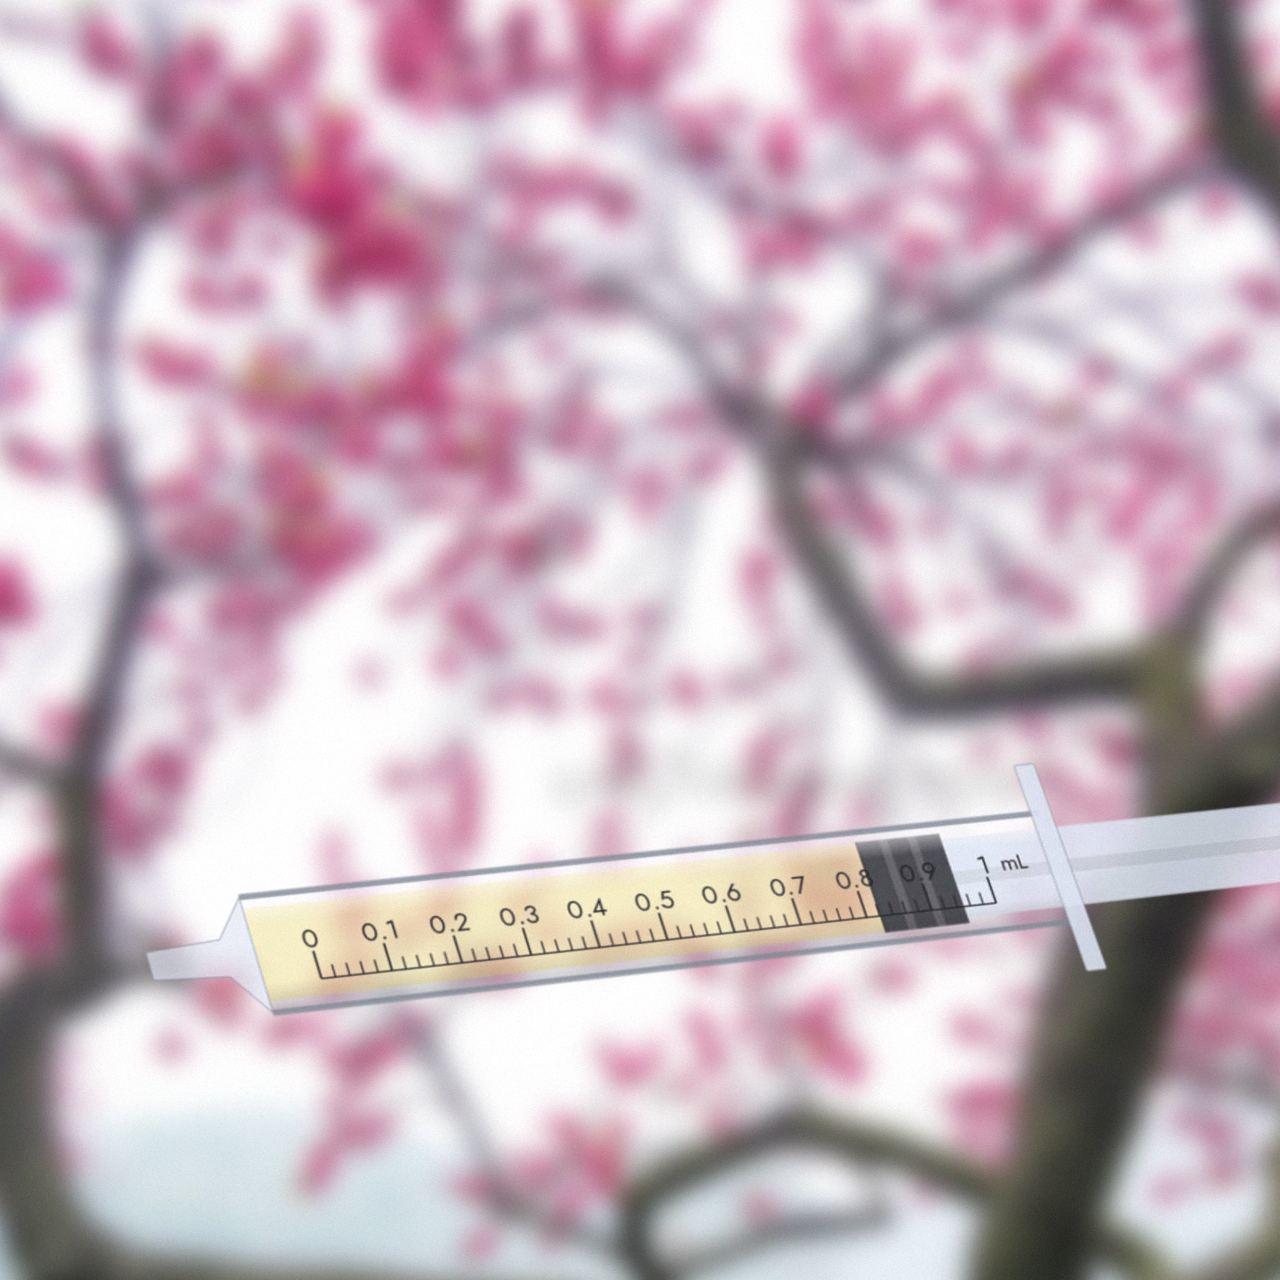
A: 0.82 mL
